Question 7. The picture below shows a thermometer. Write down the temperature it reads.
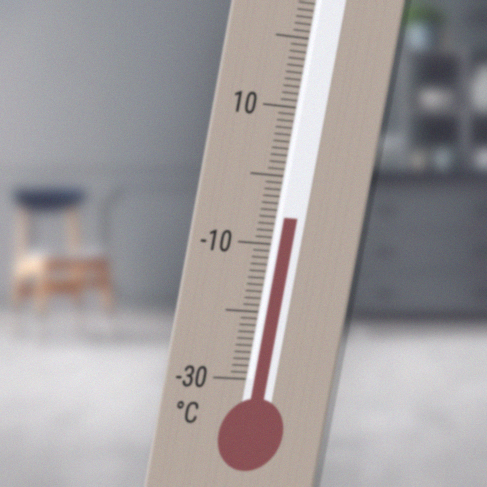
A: -6 °C
